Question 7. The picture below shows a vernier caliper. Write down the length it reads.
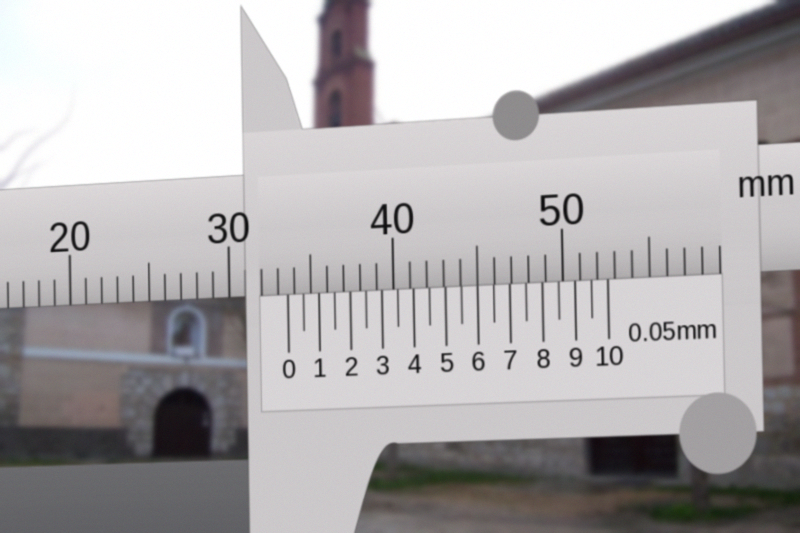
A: 33.6 mm
